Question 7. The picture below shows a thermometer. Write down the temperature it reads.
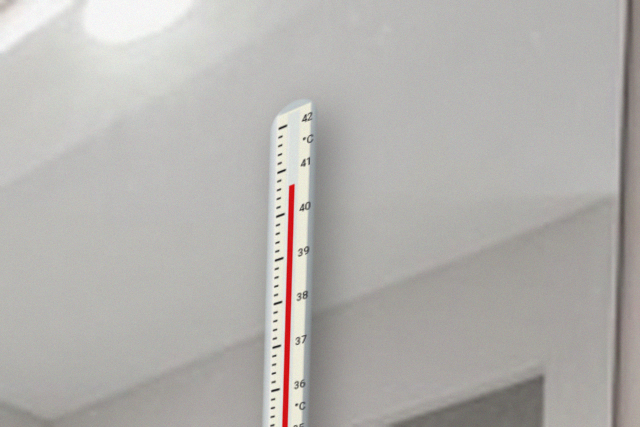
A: 40.6 °C
